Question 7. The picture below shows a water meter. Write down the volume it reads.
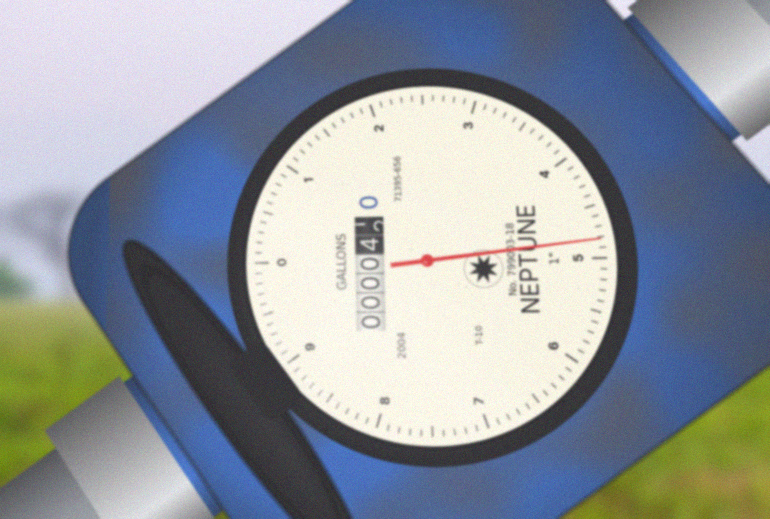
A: 414.8 gal
